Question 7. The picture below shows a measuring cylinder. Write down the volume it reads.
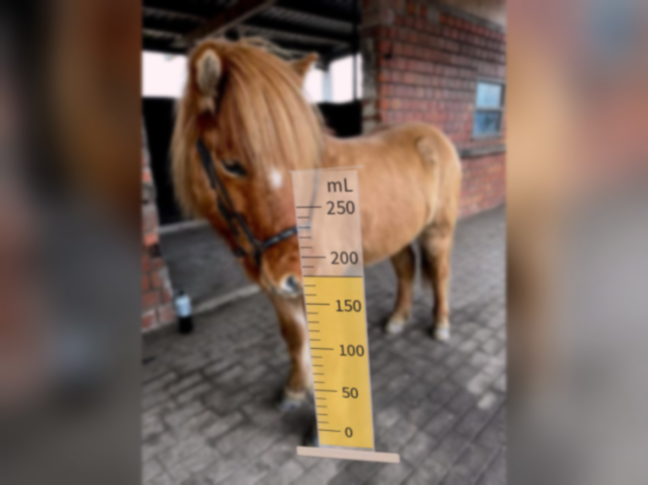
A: 180 mL
